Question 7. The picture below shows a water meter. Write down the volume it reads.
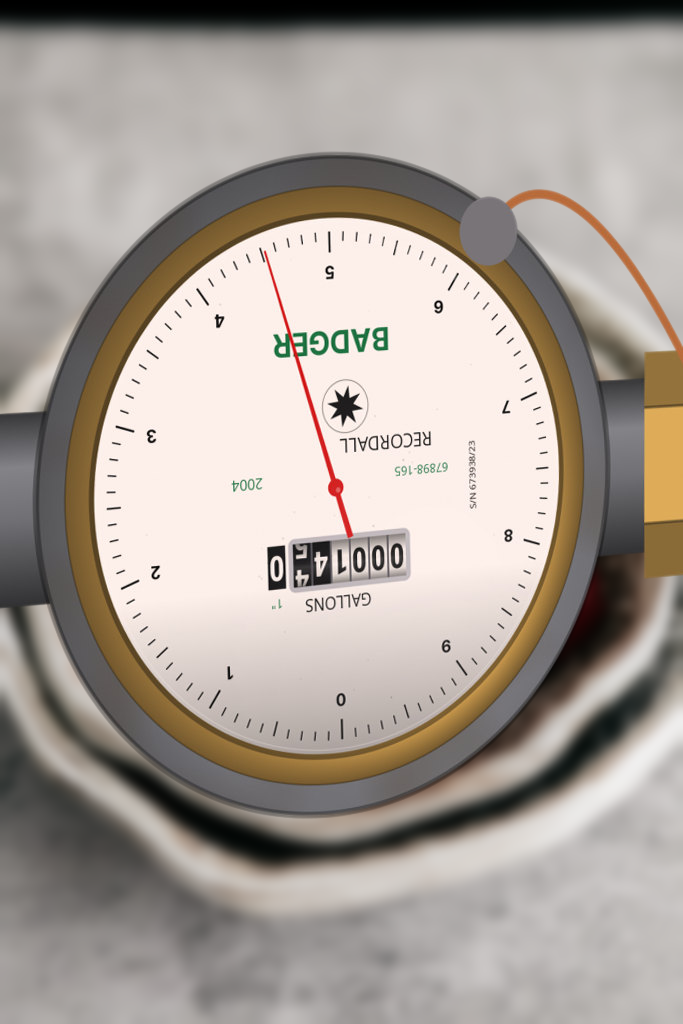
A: 1444.5 gal
